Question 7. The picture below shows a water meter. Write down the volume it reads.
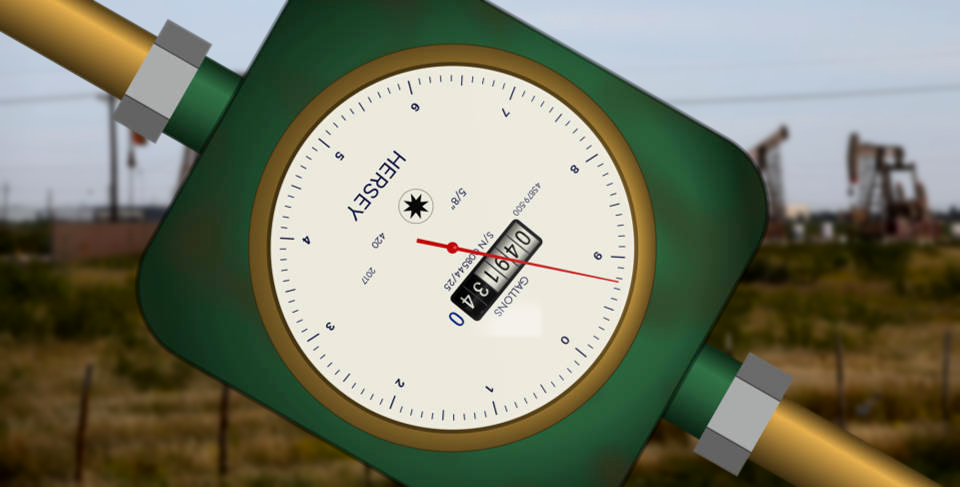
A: 491339.2 gal
